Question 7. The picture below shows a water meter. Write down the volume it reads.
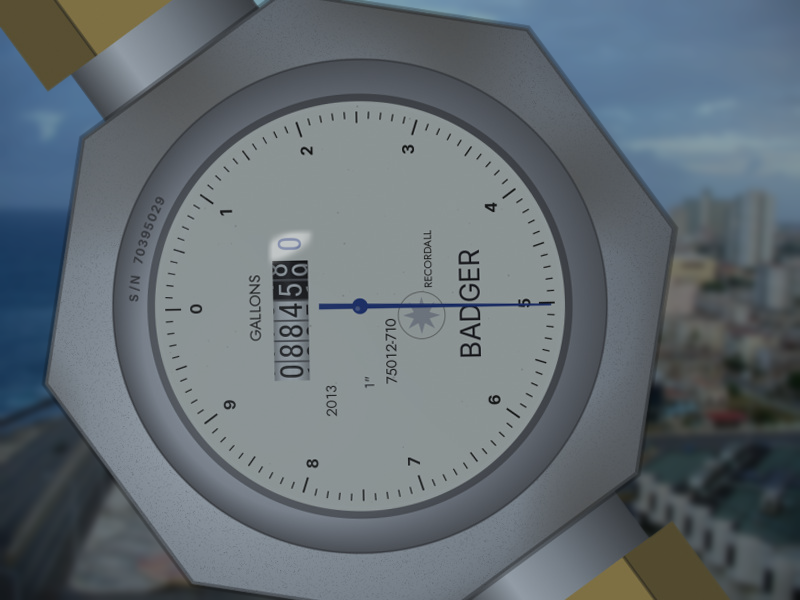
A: 884585.0 gal
